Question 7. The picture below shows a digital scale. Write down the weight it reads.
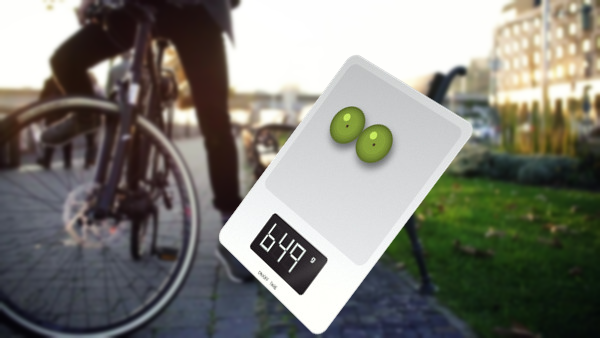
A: 649 g
